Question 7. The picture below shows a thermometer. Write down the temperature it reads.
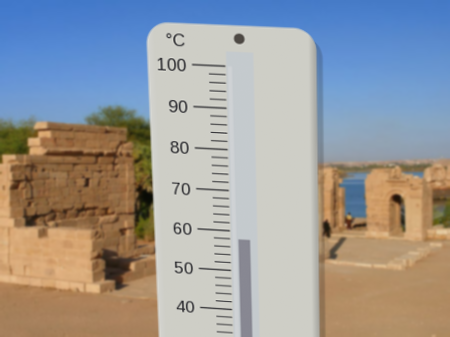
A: 58 °C
